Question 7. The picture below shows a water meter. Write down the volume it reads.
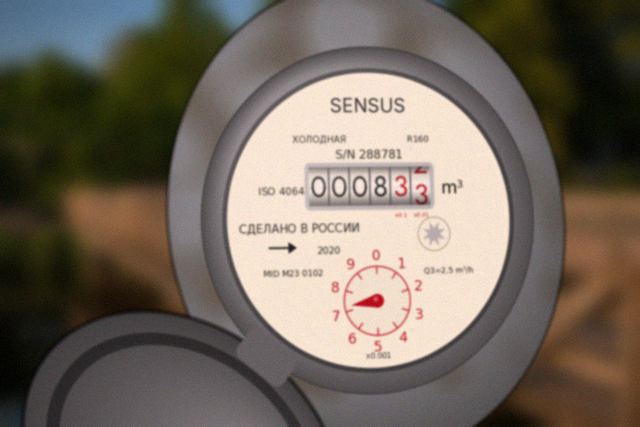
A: 8.327 m³
